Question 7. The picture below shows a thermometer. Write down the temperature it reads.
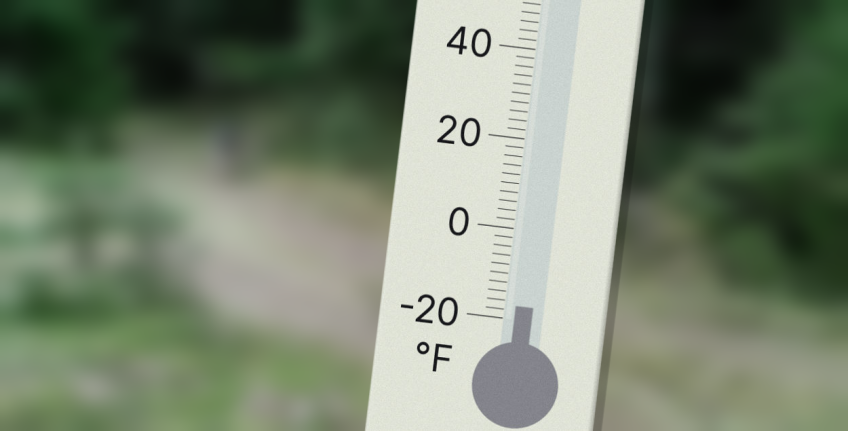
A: -17 °F
